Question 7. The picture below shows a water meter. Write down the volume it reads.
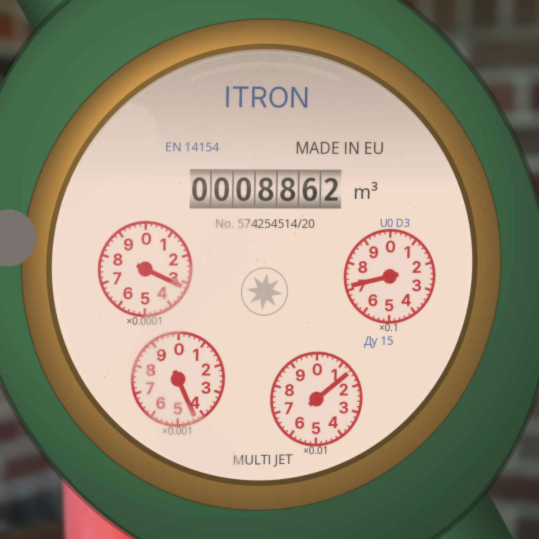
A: 8862.7143 m³
